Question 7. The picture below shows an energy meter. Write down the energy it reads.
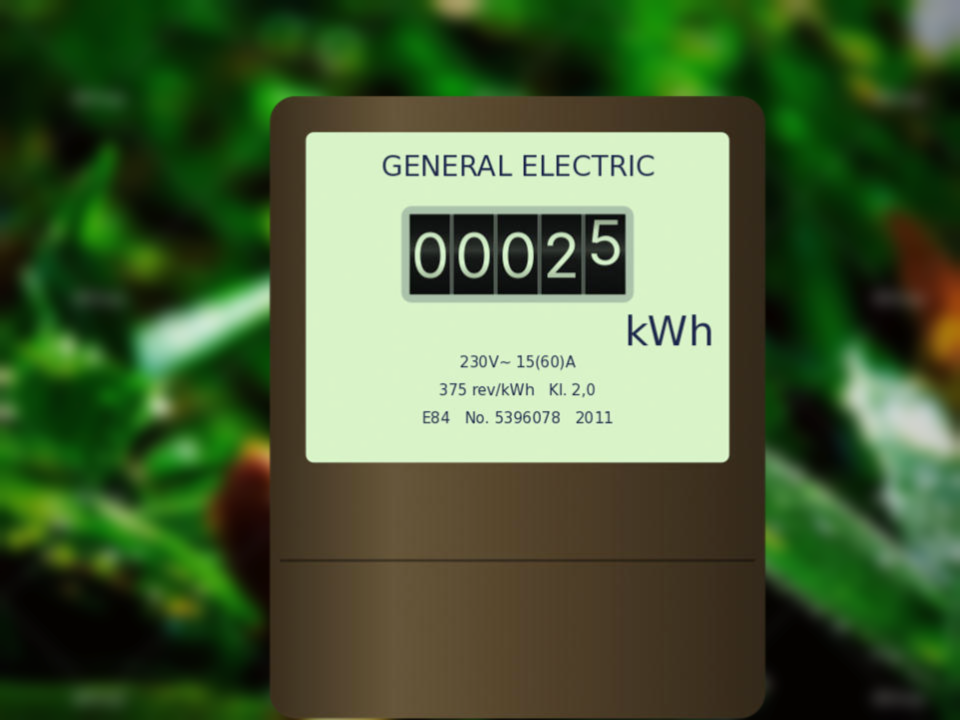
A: 25 kWh
